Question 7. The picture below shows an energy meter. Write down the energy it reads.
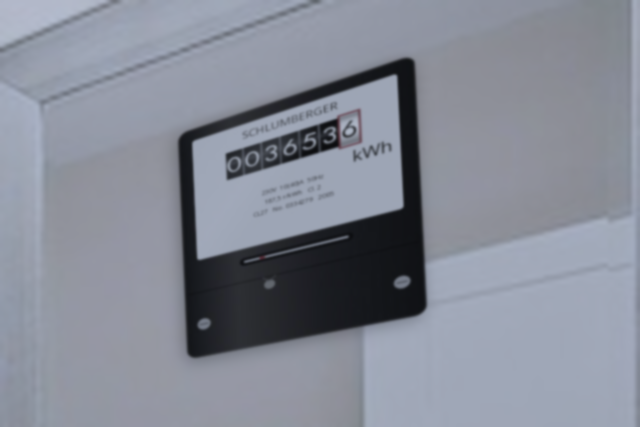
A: 3653.6 kWh
